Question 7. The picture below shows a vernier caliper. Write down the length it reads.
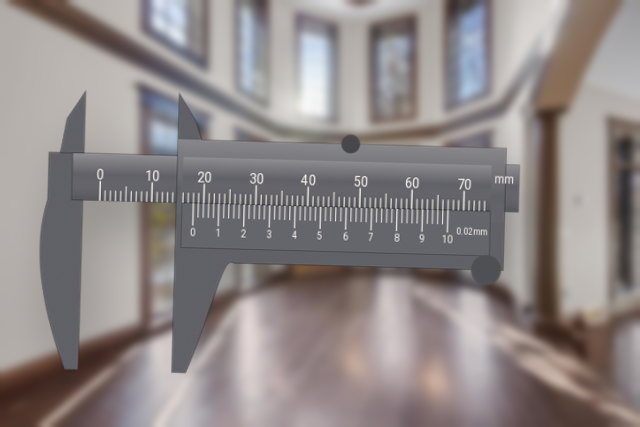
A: 18.0 mm
